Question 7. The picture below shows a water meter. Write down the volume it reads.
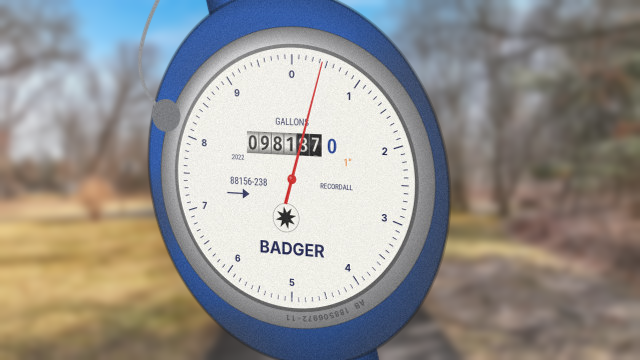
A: 981870.4 gal
